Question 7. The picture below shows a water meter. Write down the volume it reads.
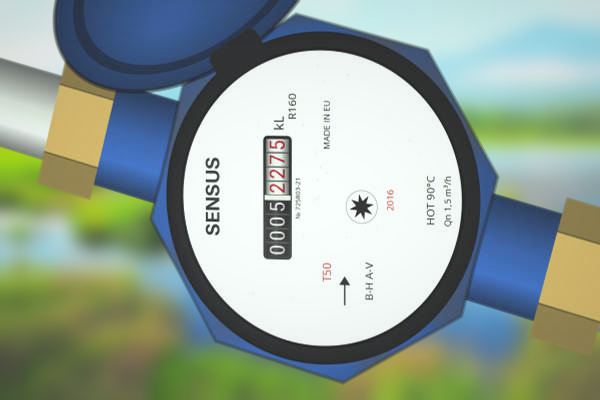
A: 5.2275 kL
